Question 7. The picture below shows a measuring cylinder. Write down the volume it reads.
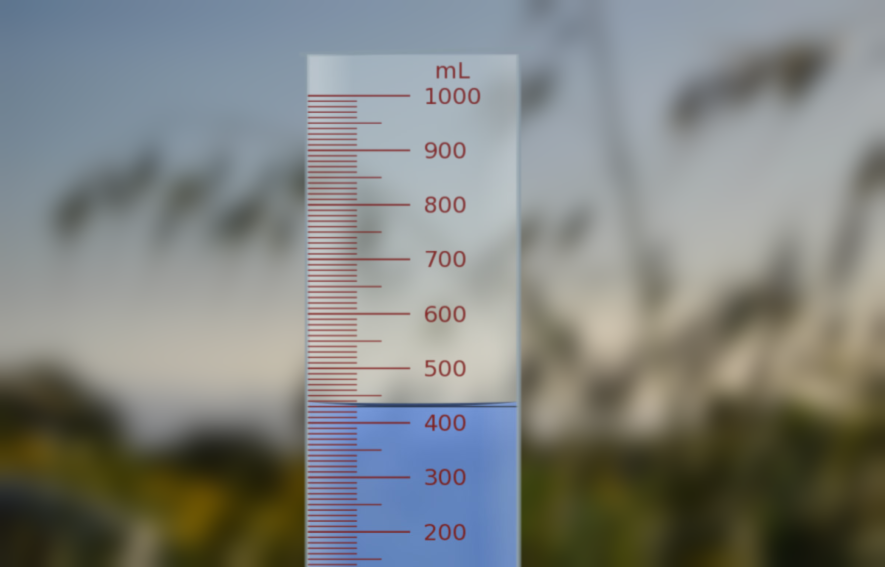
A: 430 mL
